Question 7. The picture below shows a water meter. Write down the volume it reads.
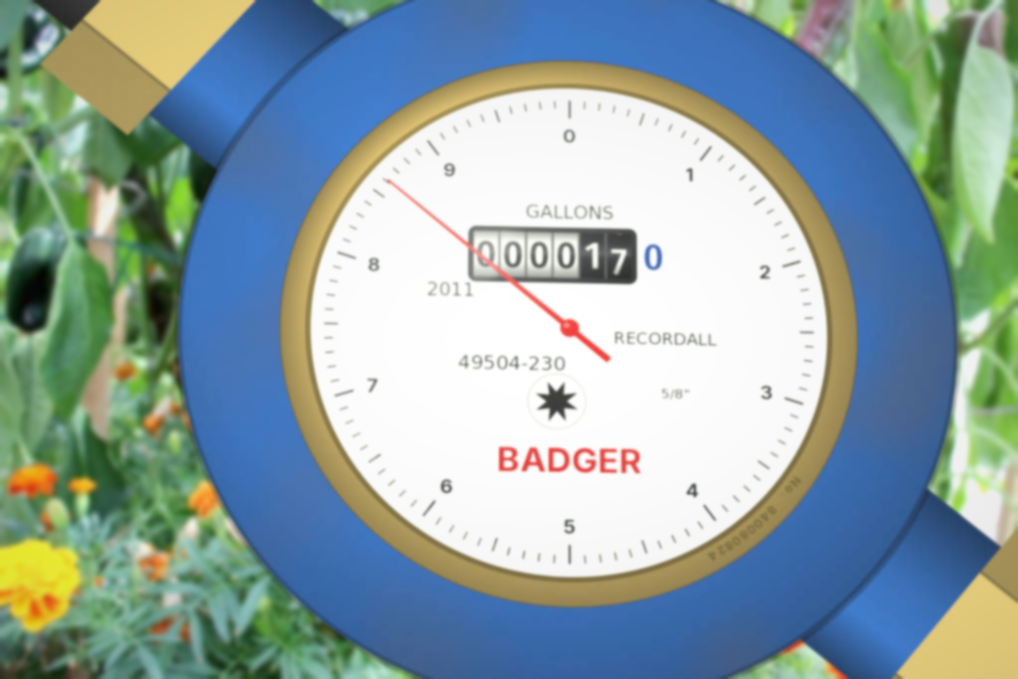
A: 168.6 gal
